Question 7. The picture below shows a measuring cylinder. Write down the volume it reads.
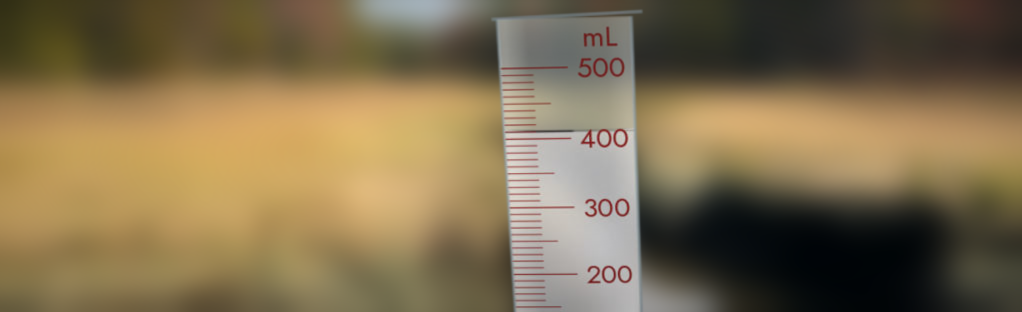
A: 410 mL
